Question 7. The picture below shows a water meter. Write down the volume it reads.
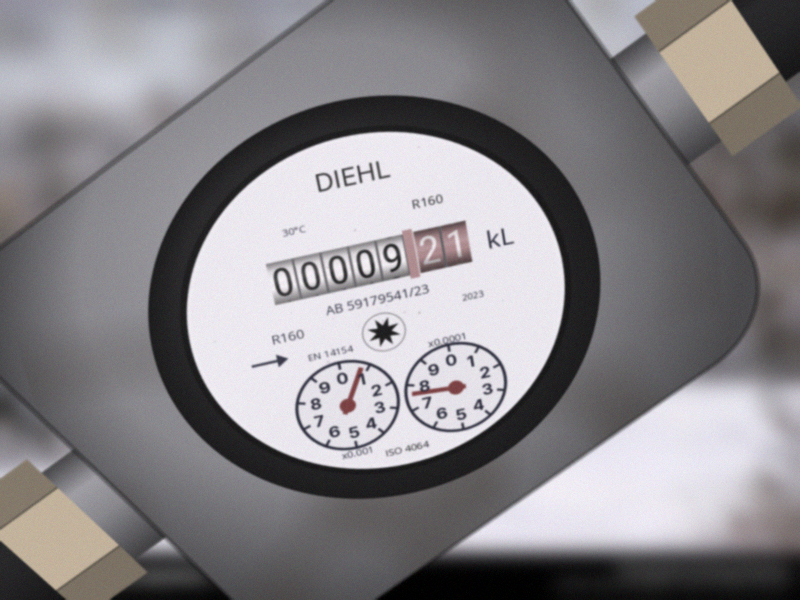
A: 9.2107 kL
